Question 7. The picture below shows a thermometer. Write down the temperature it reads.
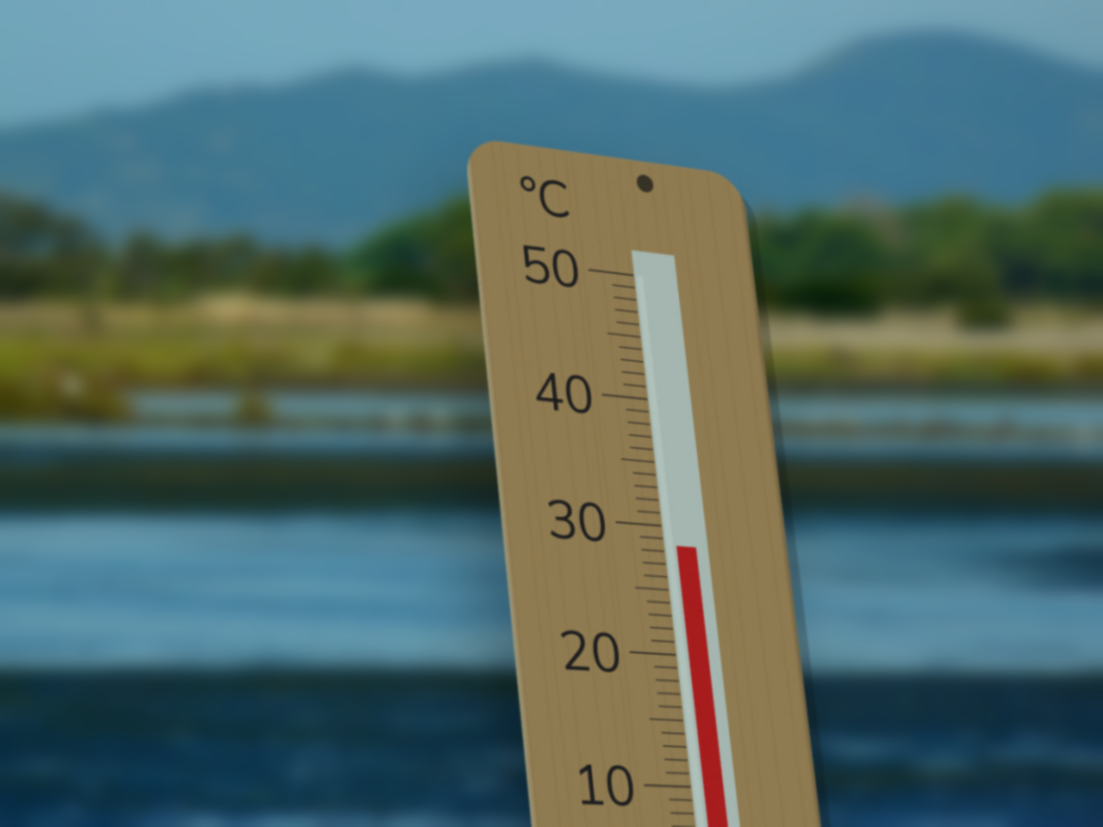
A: 28.5 °C
